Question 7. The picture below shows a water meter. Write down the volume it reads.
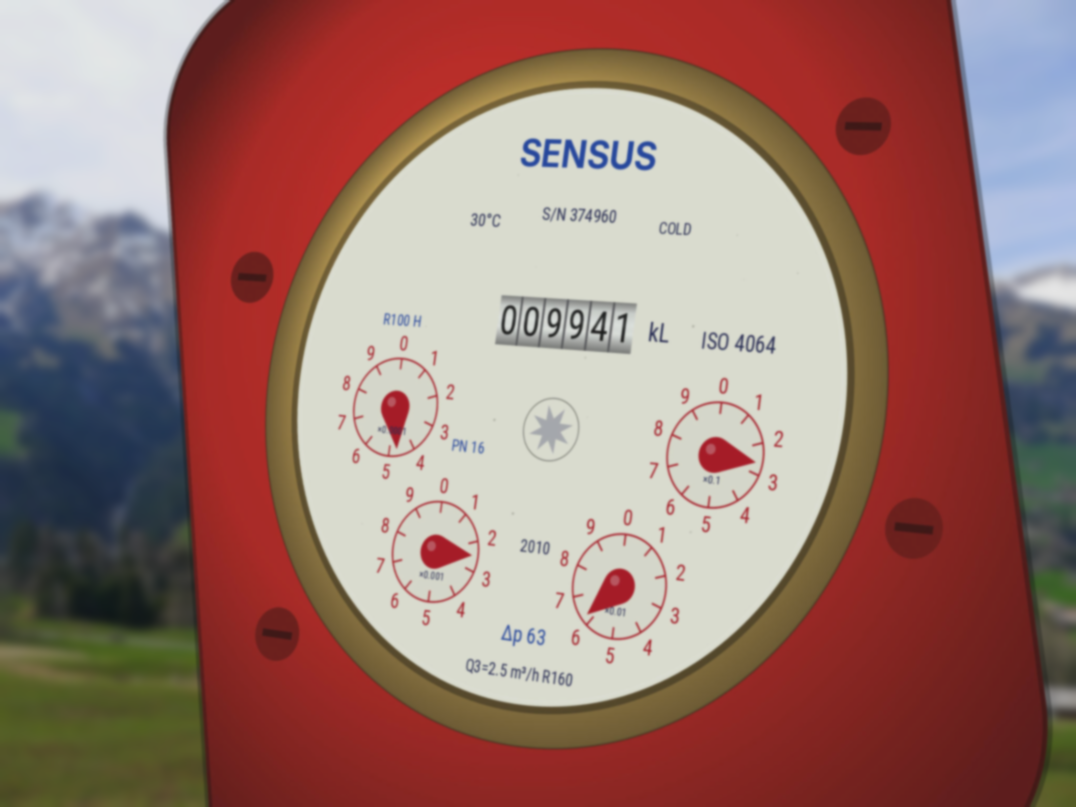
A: 9941.2624 kL
